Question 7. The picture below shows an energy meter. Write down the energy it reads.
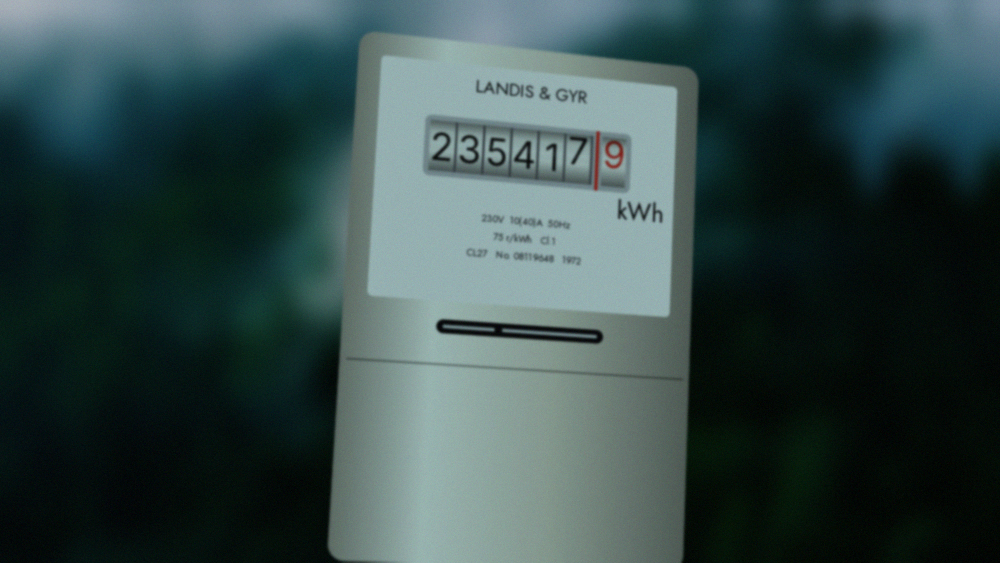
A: 235417.9 kWh
